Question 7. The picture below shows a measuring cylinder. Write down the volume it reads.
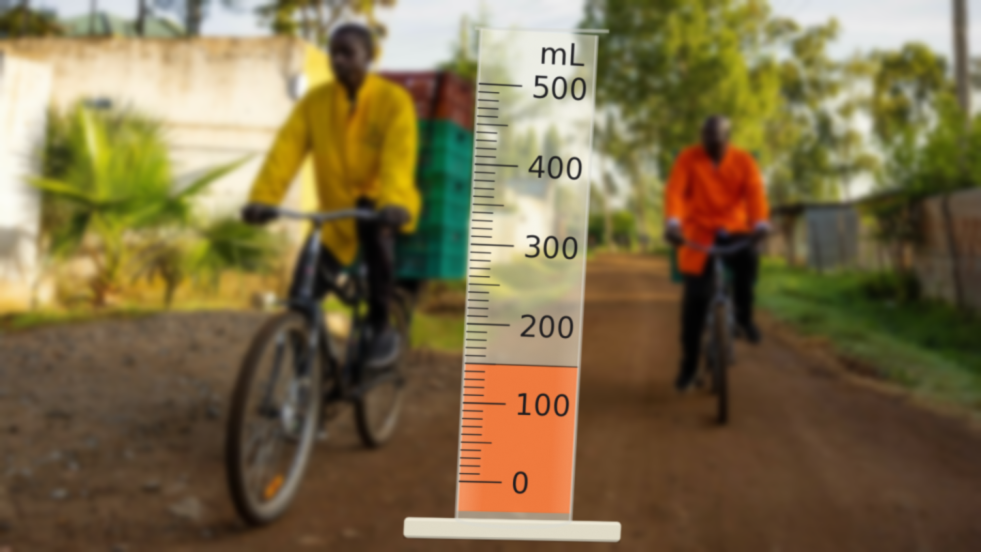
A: 150 mL
